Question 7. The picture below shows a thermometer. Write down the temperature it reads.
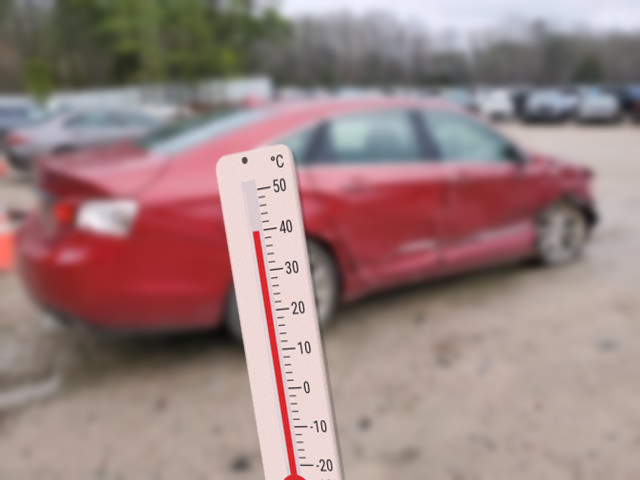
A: 40 °C
